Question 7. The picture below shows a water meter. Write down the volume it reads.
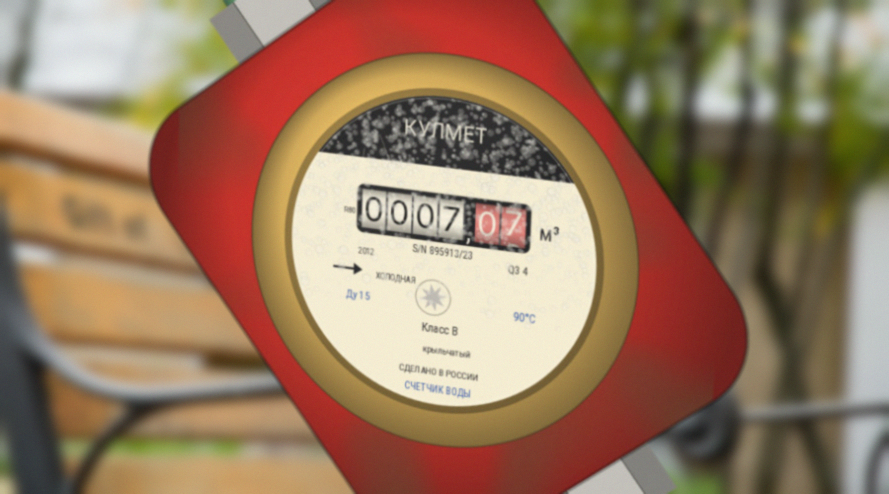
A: 7.07 m³
